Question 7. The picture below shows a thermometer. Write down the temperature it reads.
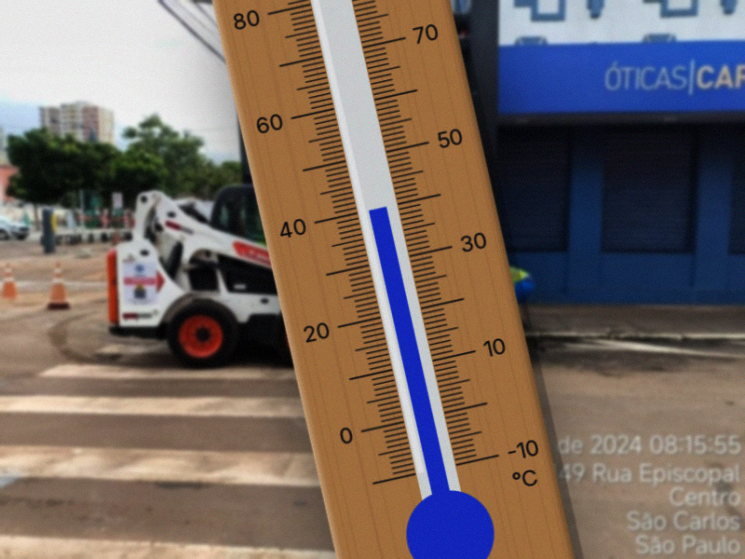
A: 40 °C
